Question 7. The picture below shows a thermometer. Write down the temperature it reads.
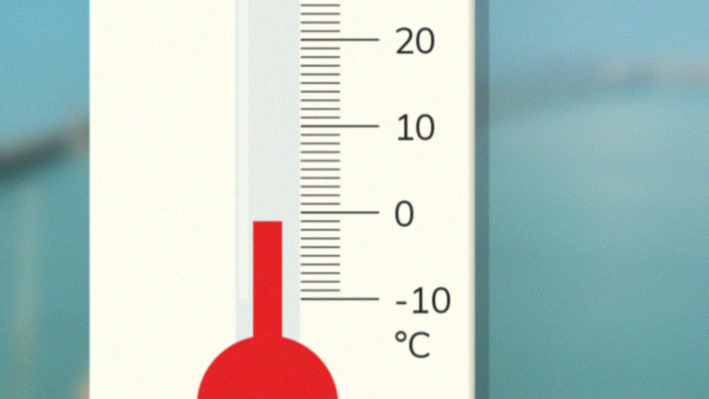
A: -1 °C
